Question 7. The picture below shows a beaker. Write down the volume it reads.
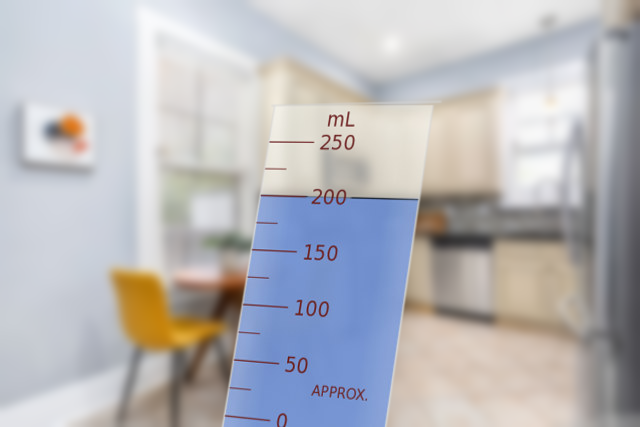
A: 200 mL
